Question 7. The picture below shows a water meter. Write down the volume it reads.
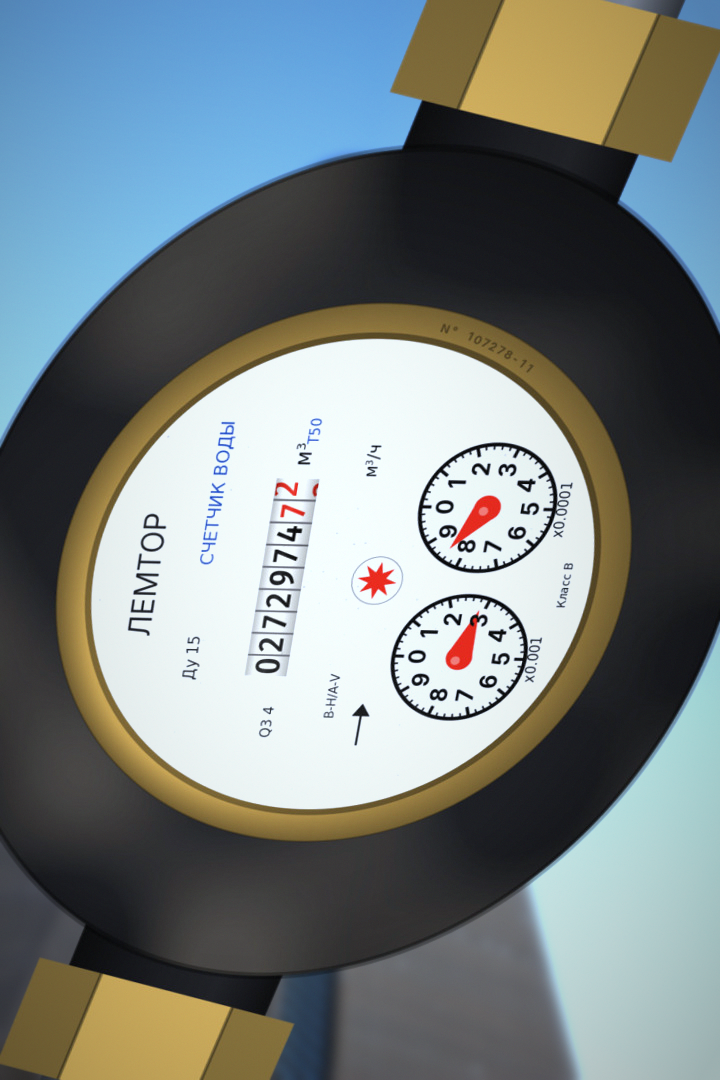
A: 272974.7228 m³
